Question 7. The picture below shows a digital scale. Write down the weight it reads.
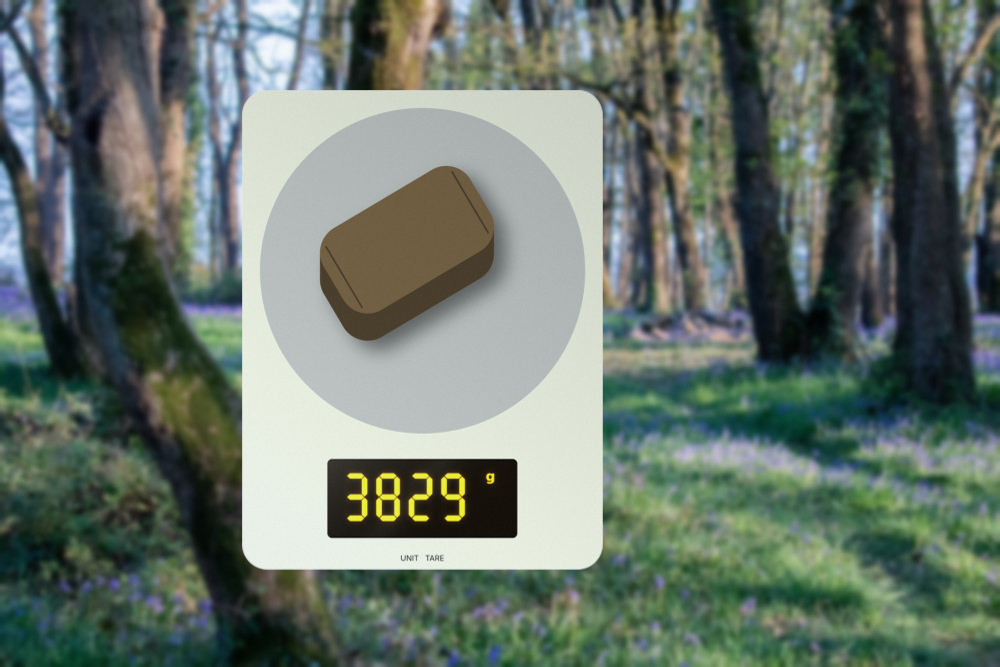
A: 3829 g
